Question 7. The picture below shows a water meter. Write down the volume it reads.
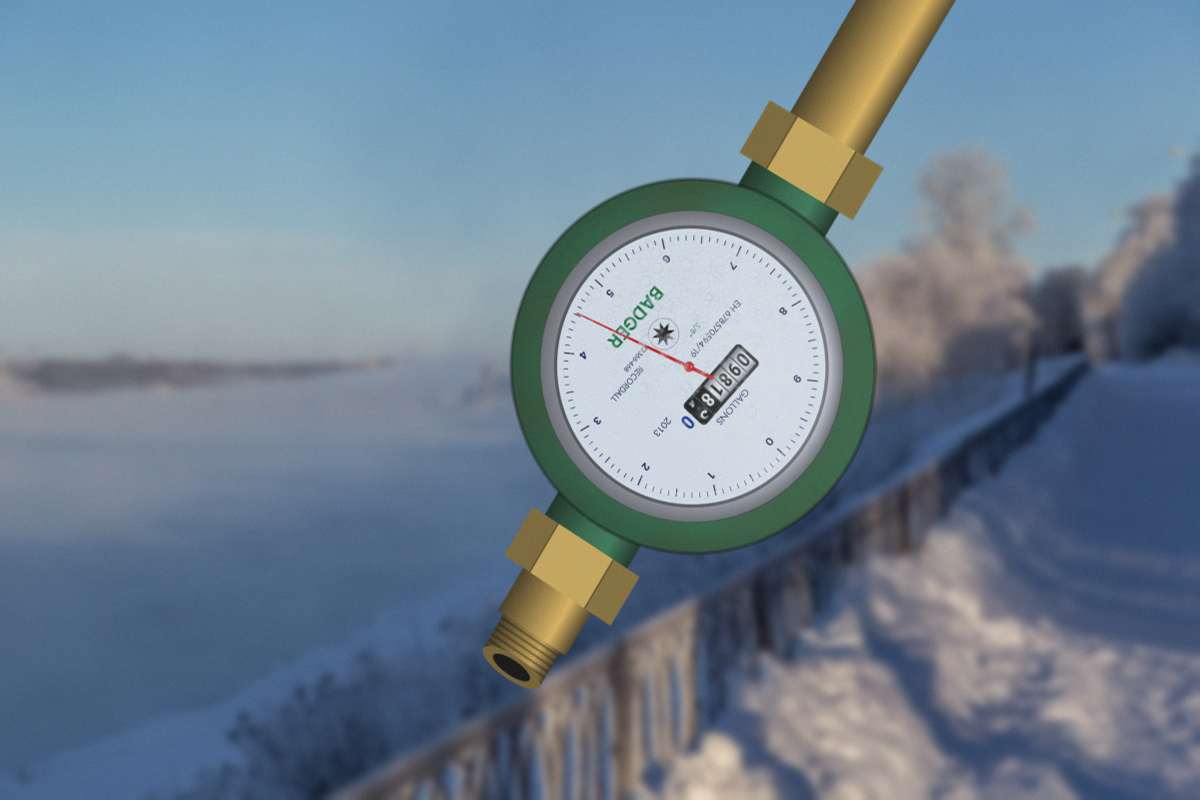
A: 981834.5 gal
